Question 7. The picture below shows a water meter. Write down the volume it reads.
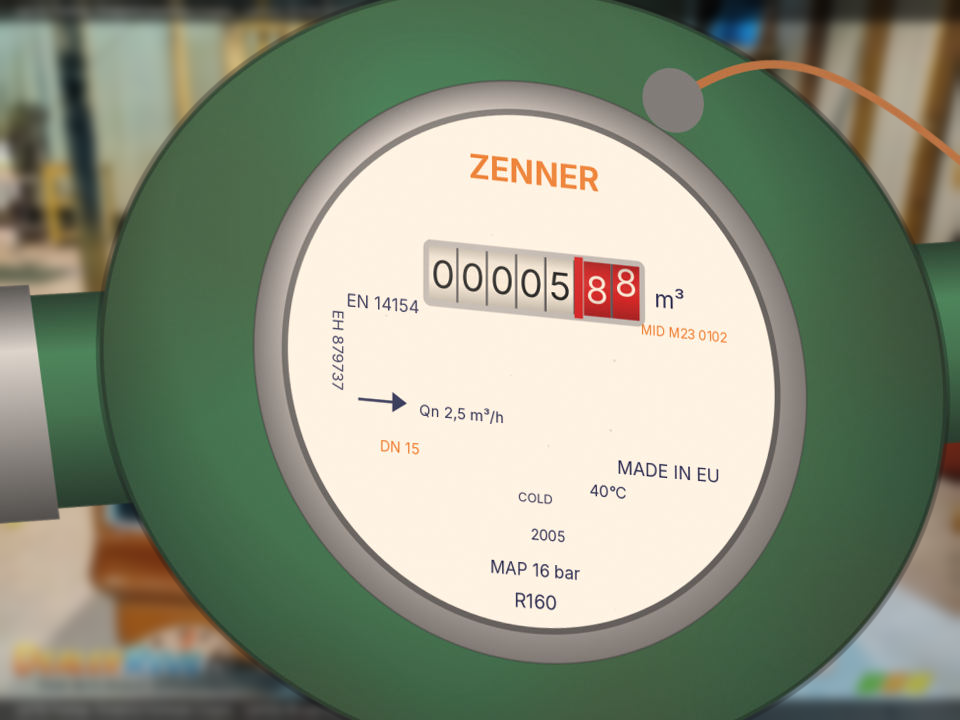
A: 5.88 m³
